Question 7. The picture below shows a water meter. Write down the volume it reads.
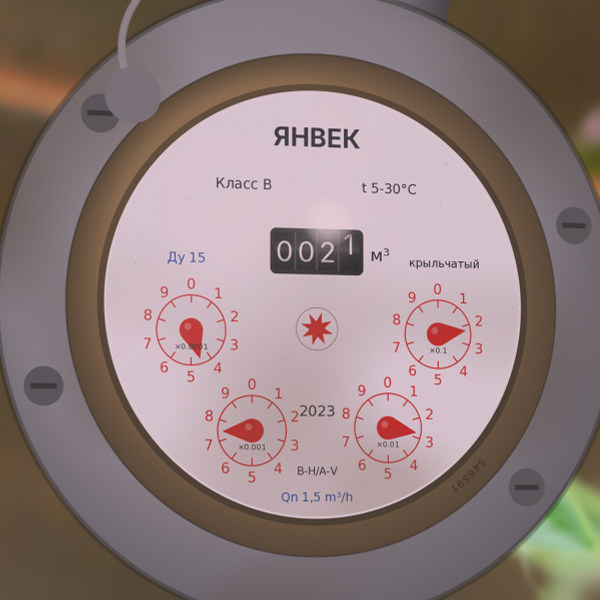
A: 21.2274 m³
